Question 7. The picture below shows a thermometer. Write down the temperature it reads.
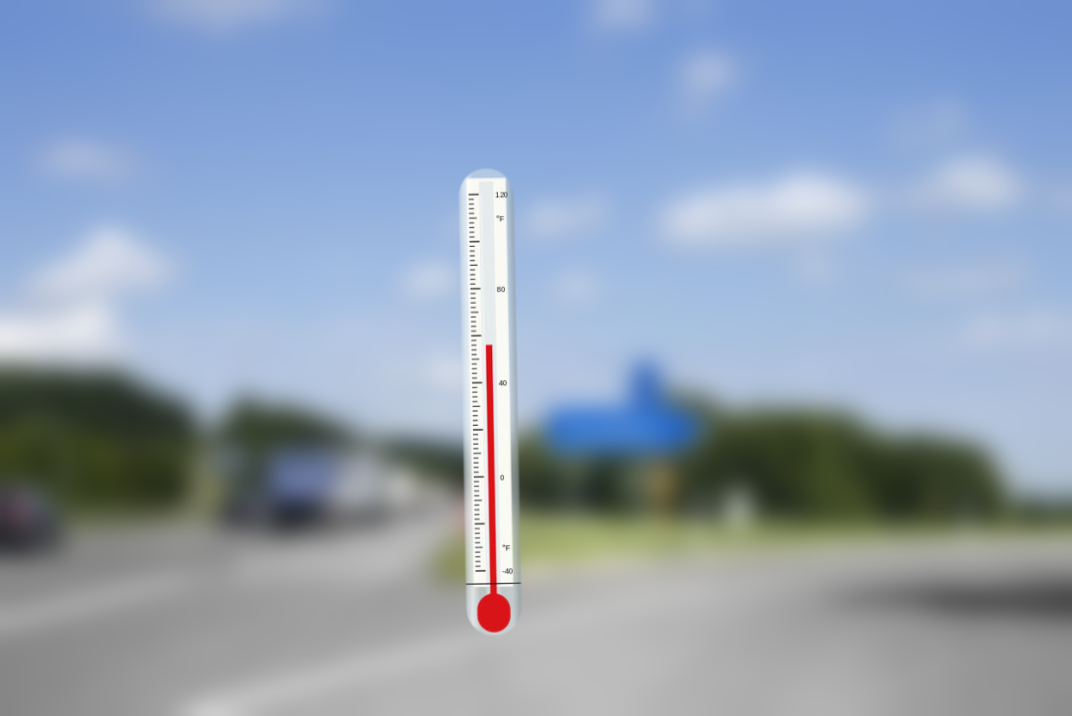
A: 56 °F
